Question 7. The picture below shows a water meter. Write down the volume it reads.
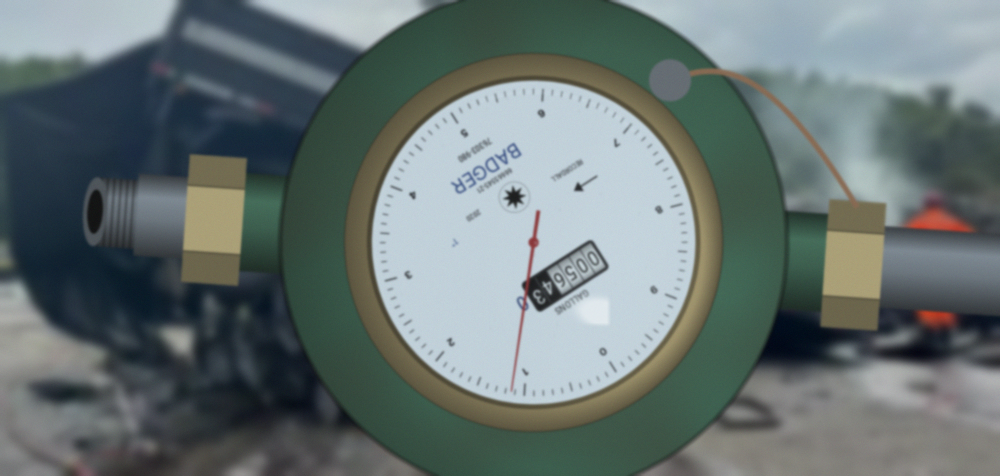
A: 56431.1 gal
